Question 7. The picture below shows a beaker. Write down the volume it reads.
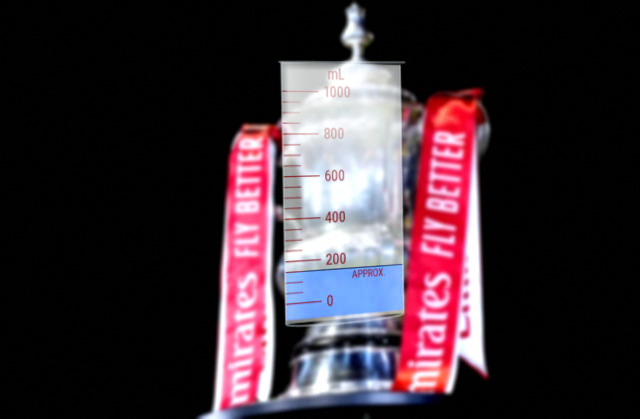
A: 150 mL
